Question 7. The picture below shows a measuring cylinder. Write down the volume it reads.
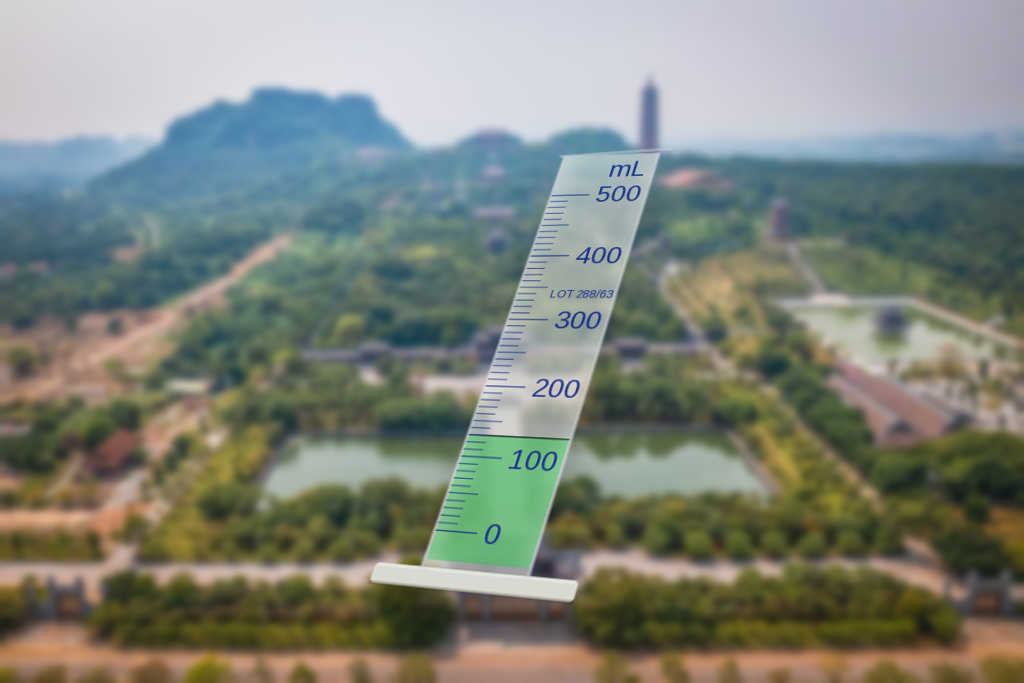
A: 130 mL
